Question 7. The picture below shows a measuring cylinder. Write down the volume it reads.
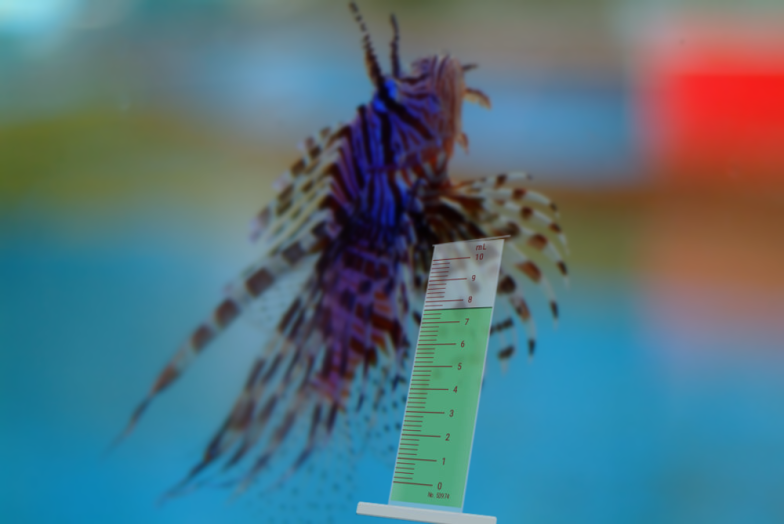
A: 7.6 mL
